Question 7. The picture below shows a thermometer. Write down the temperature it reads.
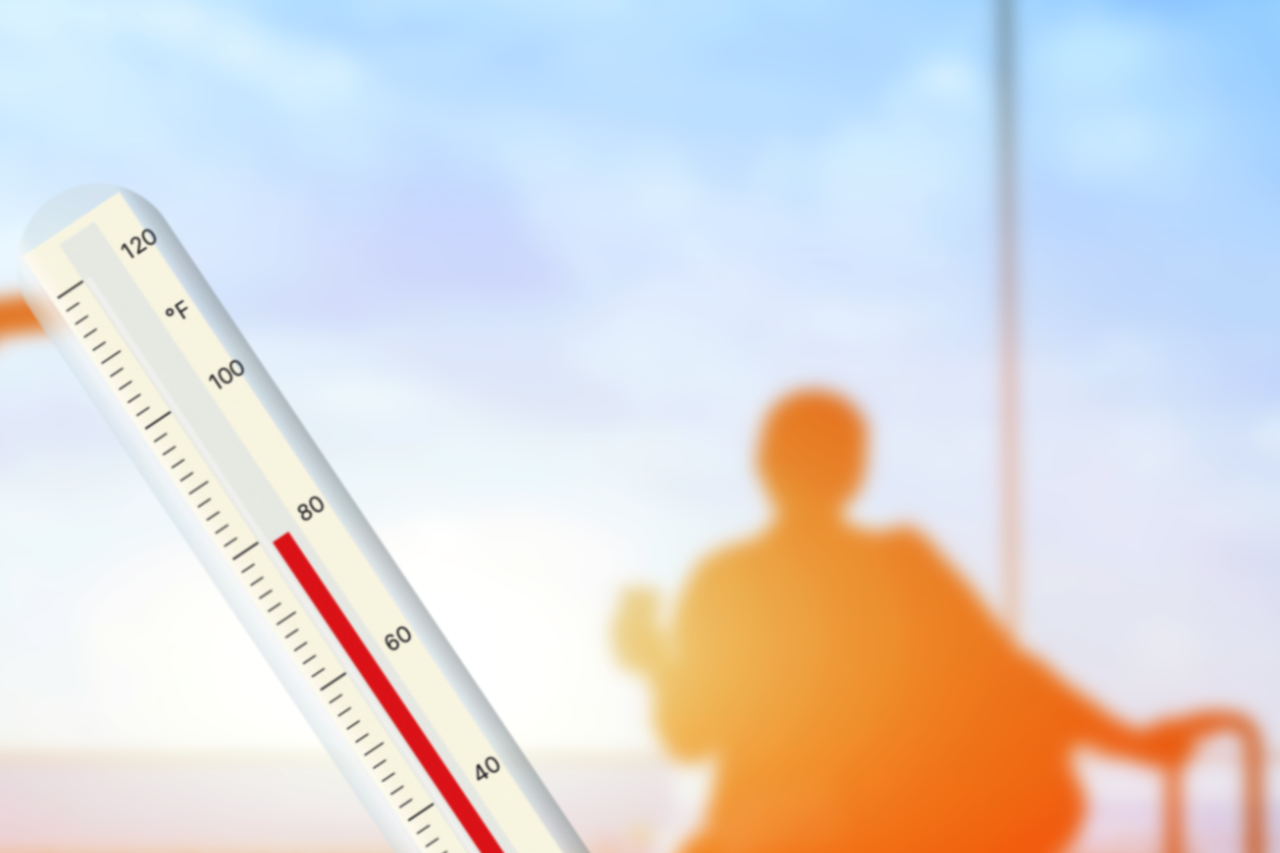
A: 79 °F
